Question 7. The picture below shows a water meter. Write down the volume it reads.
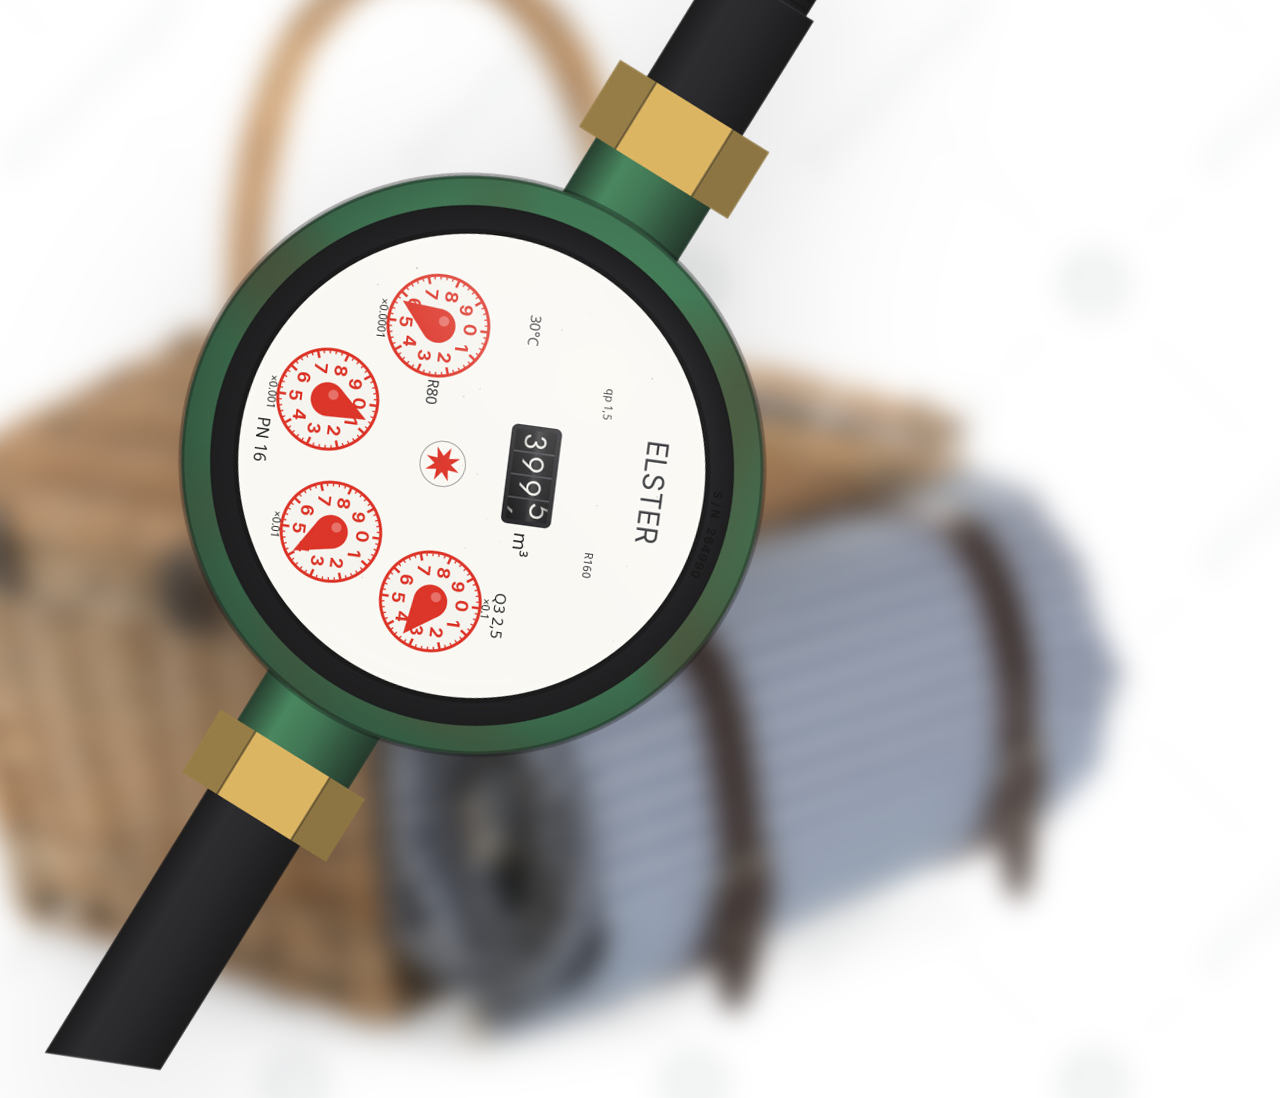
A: 3995.3405 m³
